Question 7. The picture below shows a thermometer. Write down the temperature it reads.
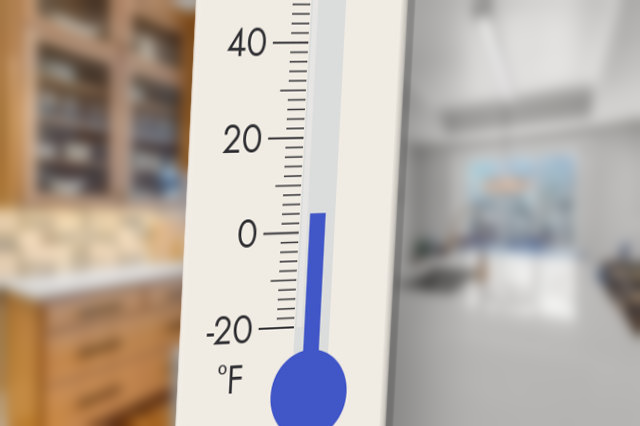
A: 4 °F
